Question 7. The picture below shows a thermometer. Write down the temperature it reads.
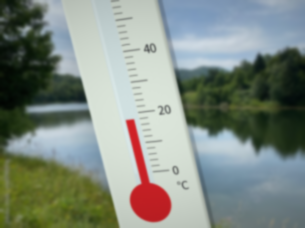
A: 18 °C
